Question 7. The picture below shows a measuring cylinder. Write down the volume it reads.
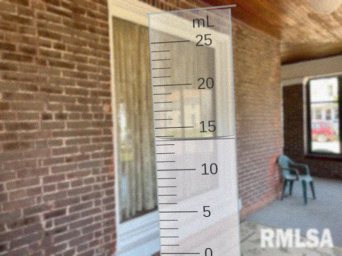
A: 13.5 mL
